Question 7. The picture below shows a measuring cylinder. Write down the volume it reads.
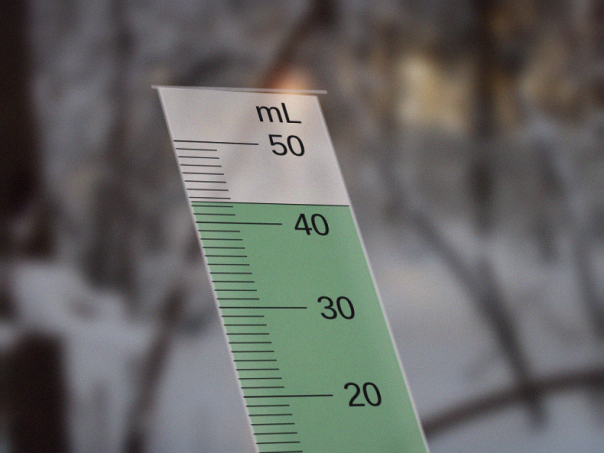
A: 42.5 mL
